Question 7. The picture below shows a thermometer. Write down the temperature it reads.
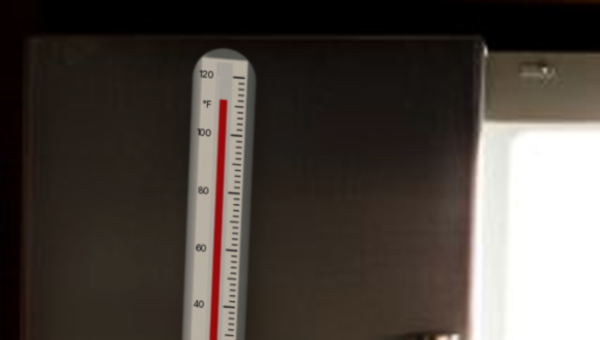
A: 112 °F
